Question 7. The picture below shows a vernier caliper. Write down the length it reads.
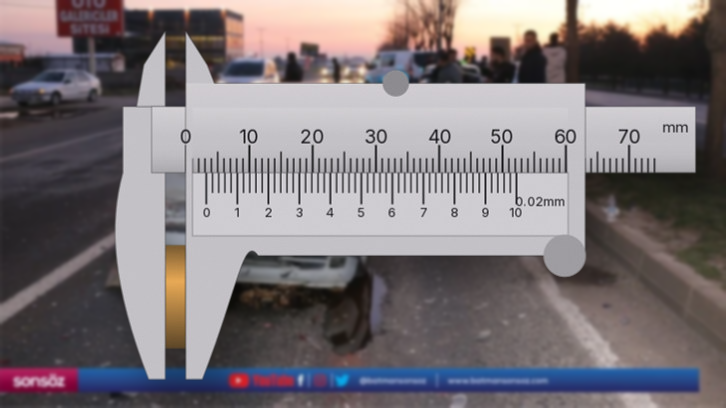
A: 3.2 mm
